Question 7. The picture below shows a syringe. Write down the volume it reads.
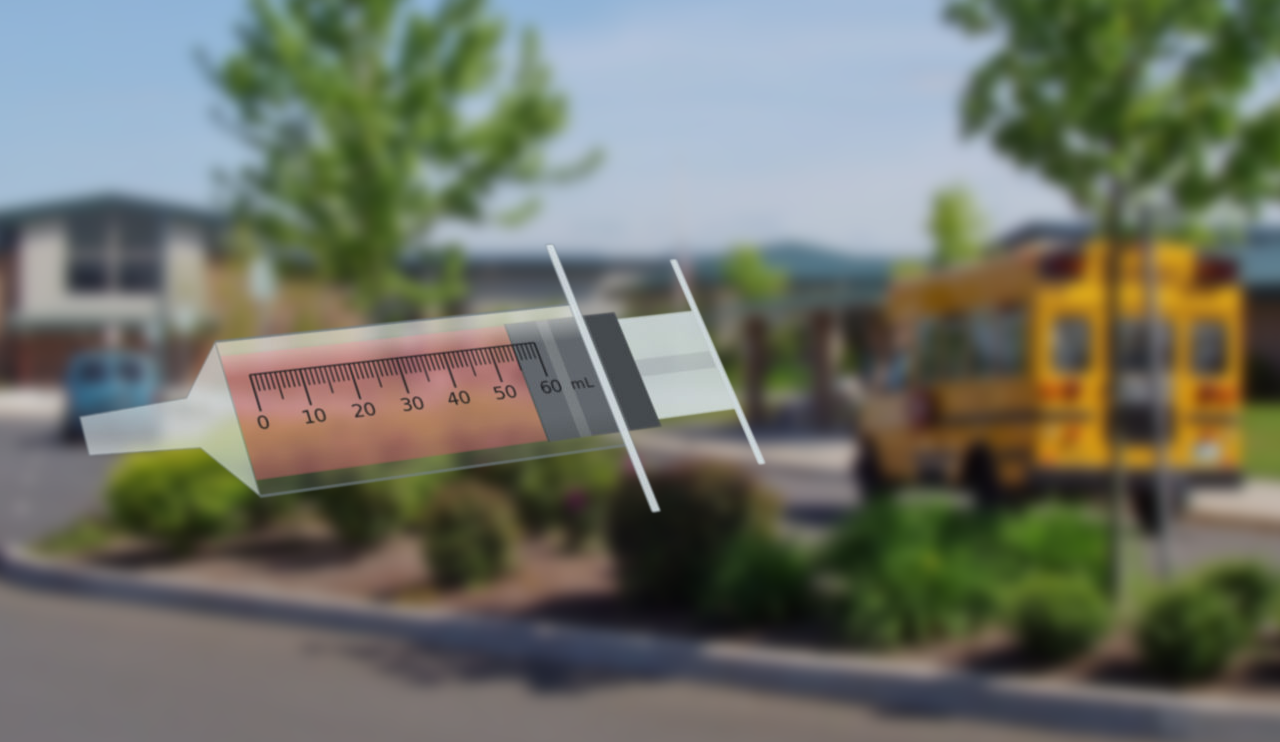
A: 55 mL
